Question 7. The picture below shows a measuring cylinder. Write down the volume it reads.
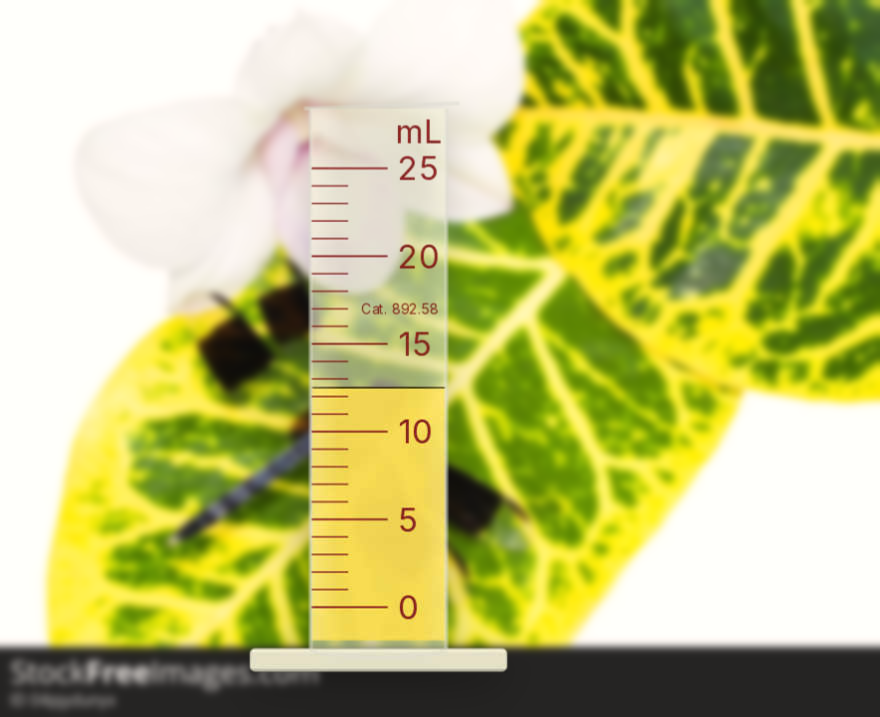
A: 12.5 mL
